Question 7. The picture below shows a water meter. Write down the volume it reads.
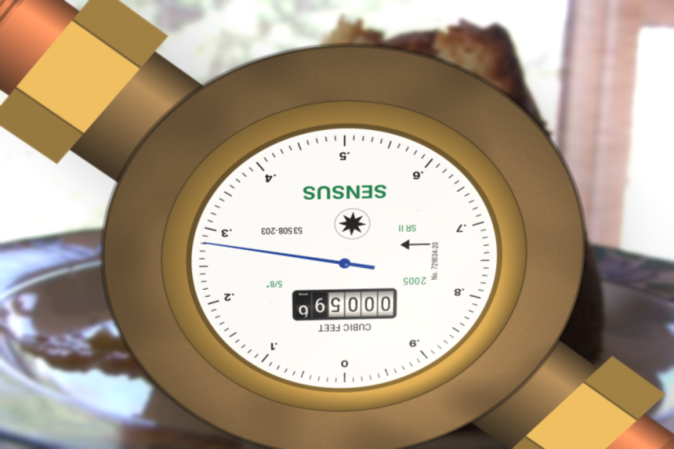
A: 596.28 ft³
